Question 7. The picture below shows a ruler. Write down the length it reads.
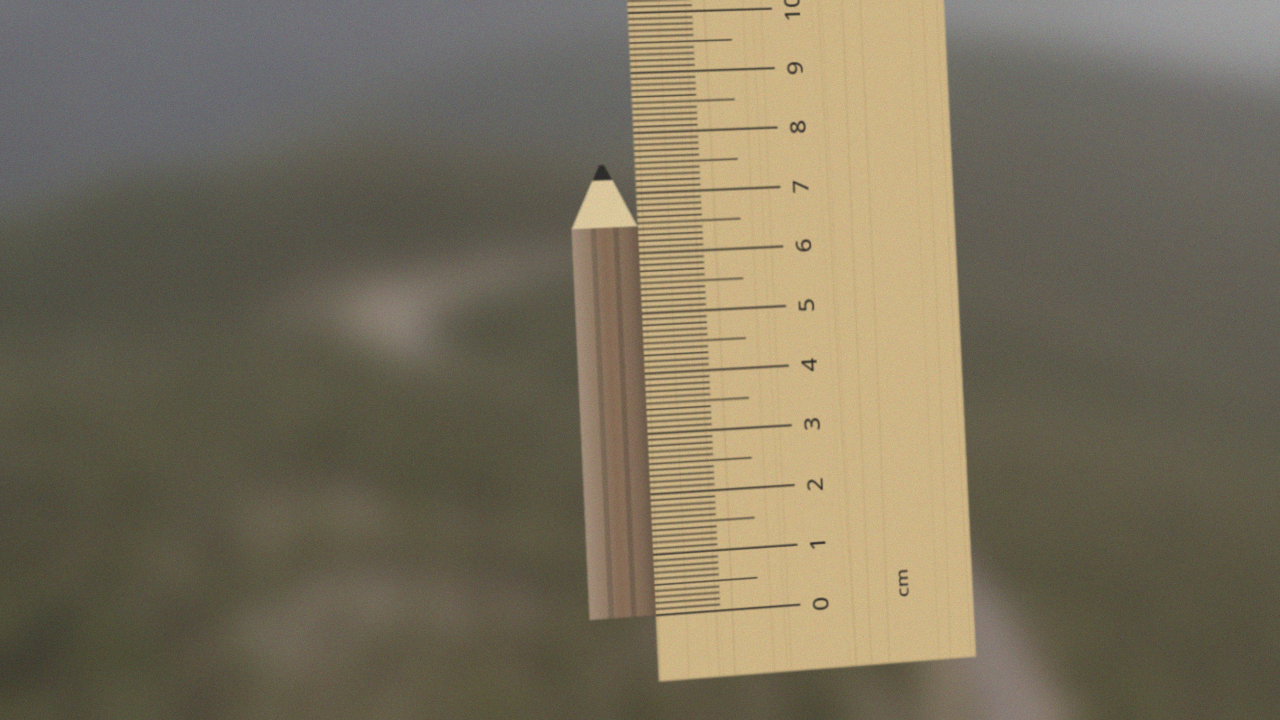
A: 7.5 cm
